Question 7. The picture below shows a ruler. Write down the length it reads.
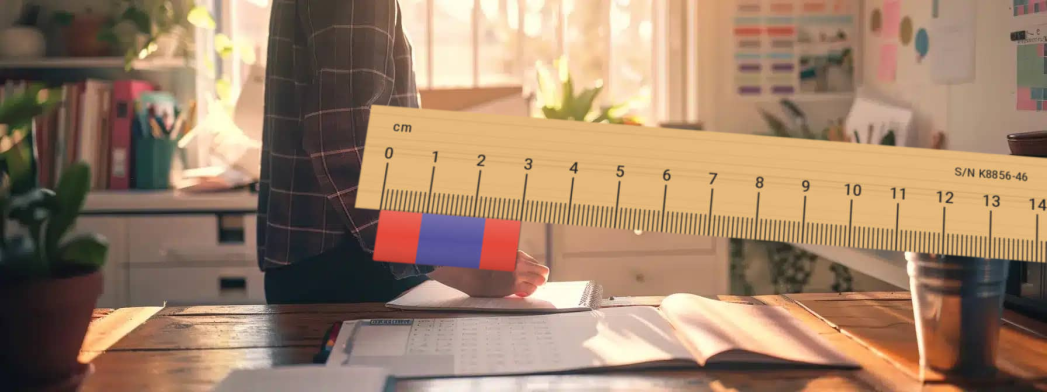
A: 3 cm
